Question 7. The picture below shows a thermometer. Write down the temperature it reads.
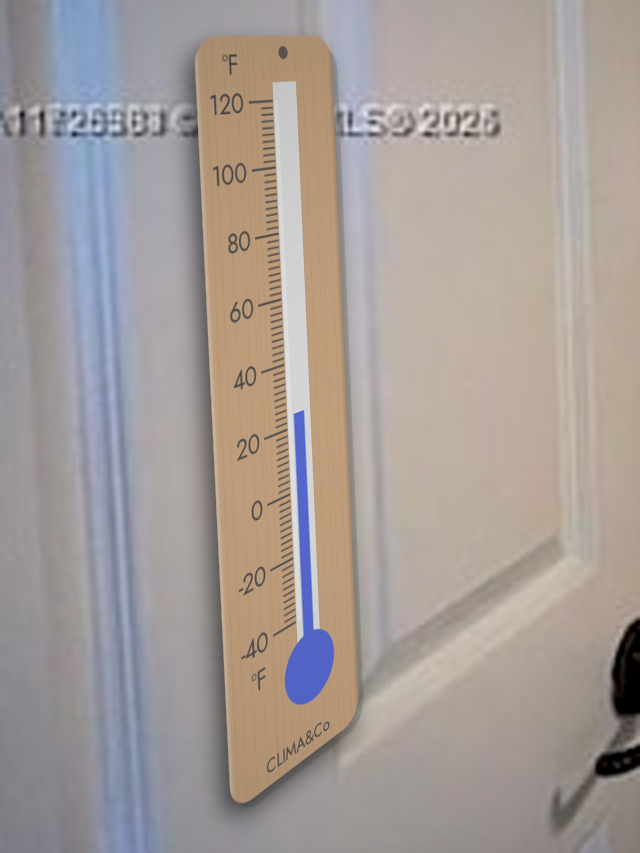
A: 24 °F
